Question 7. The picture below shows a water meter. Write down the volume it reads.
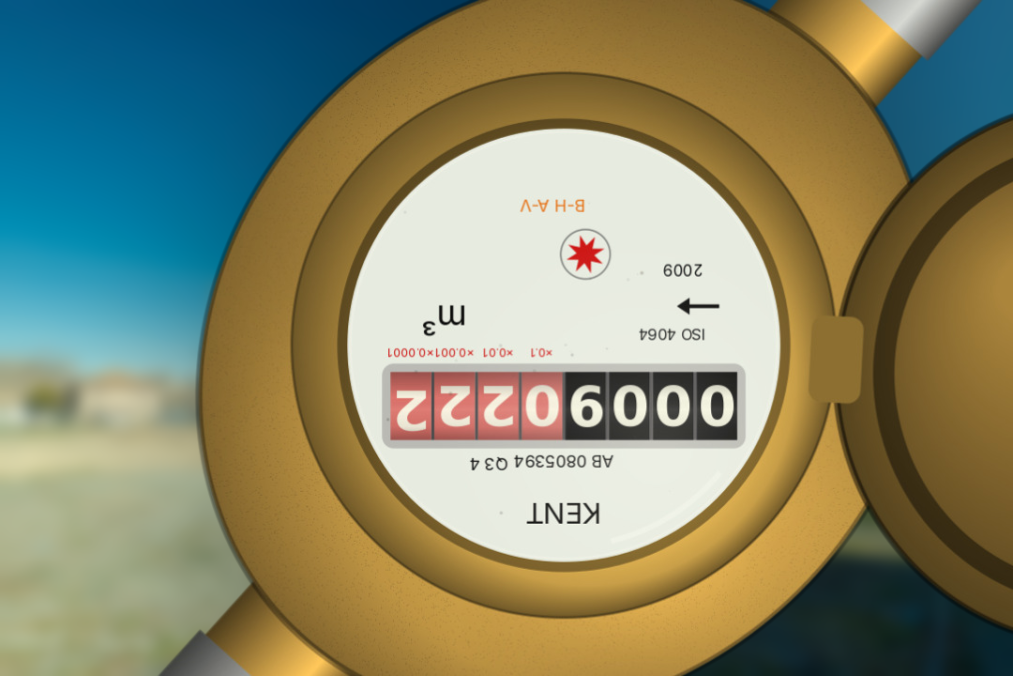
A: 9.0222 m³
